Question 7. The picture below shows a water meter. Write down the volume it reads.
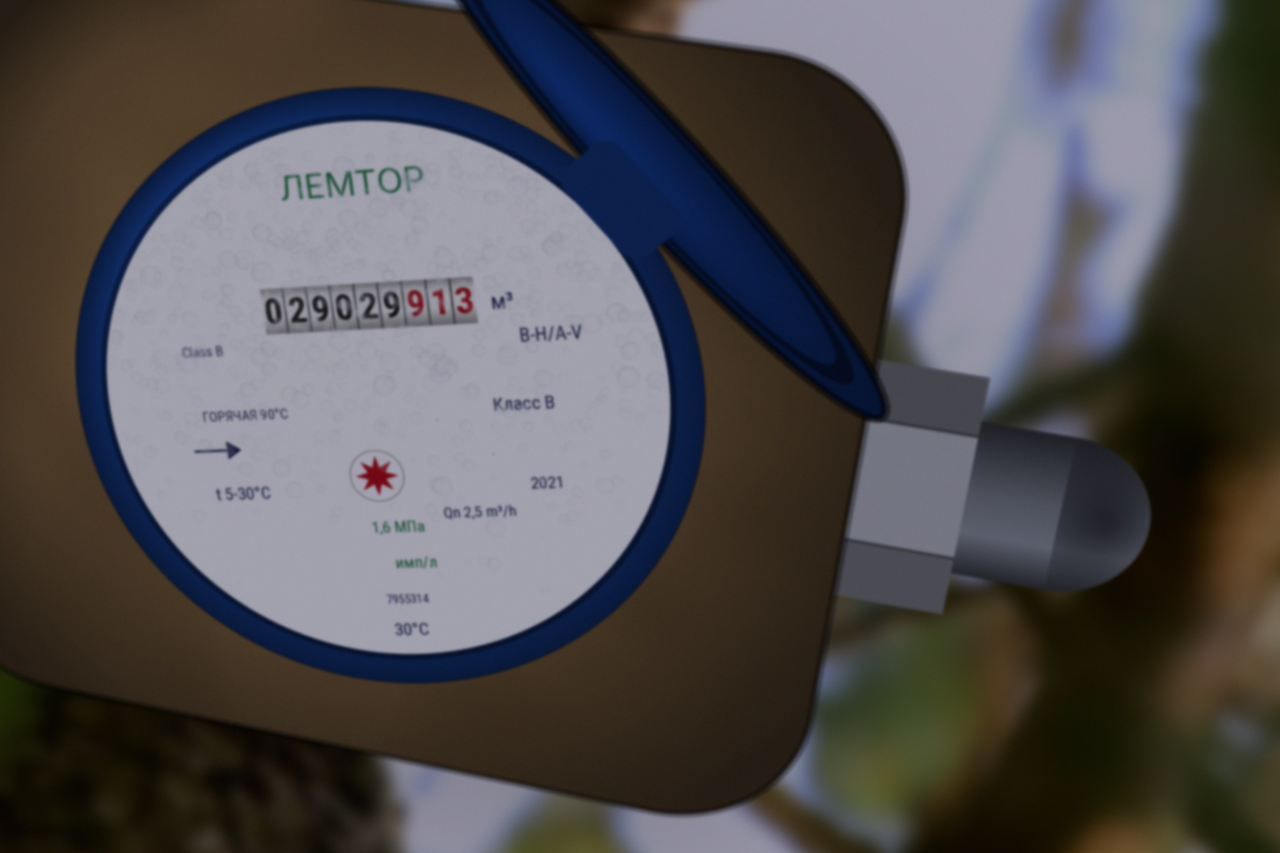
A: 29029.913 m³
